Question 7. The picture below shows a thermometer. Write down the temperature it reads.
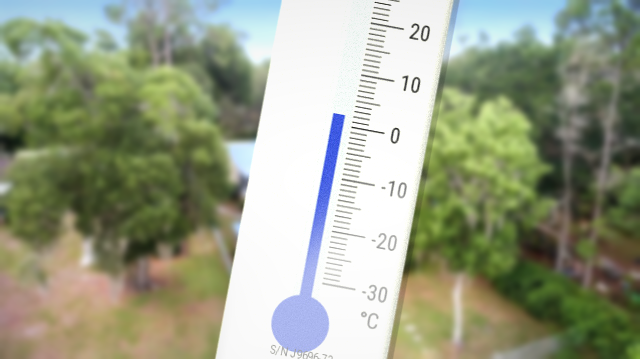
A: 2 °C
